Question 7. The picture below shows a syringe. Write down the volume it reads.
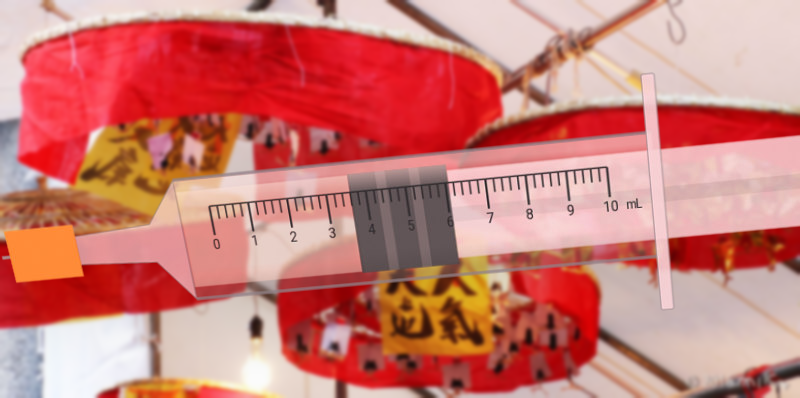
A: 3.6 mL
